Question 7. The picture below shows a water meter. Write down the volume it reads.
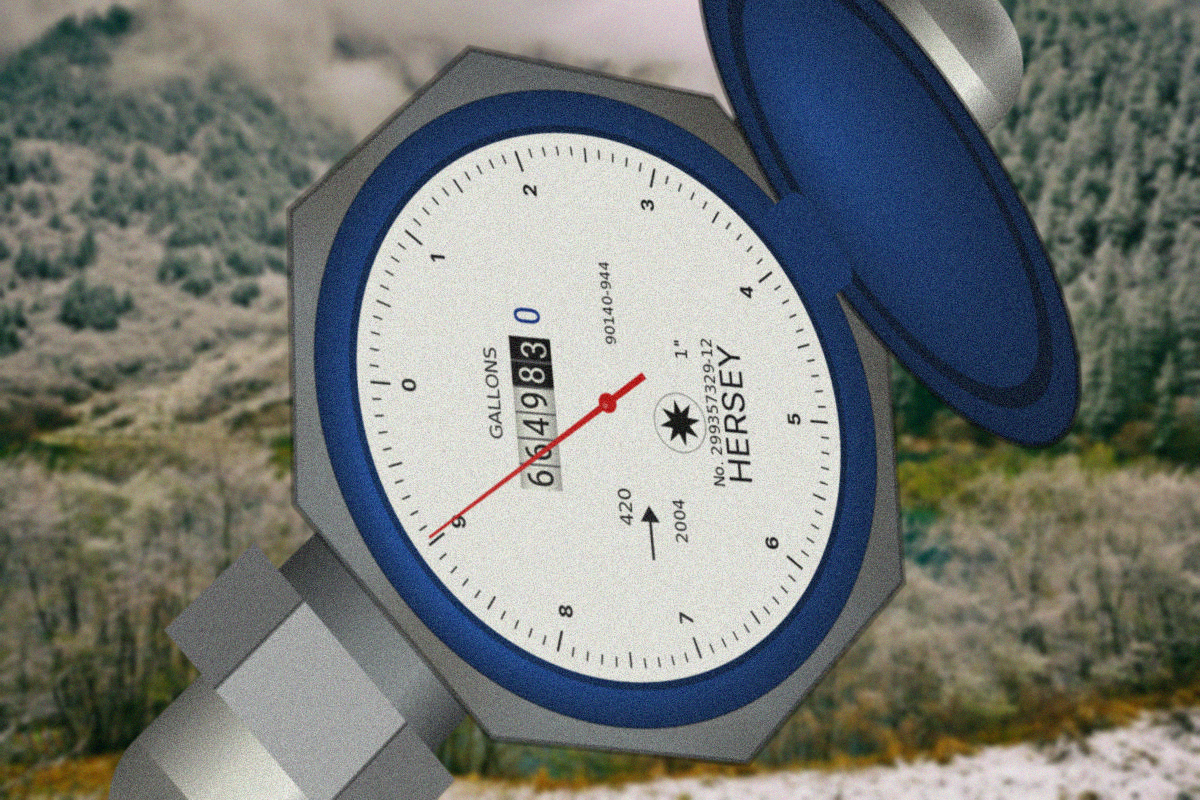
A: 6649829.0 gal
